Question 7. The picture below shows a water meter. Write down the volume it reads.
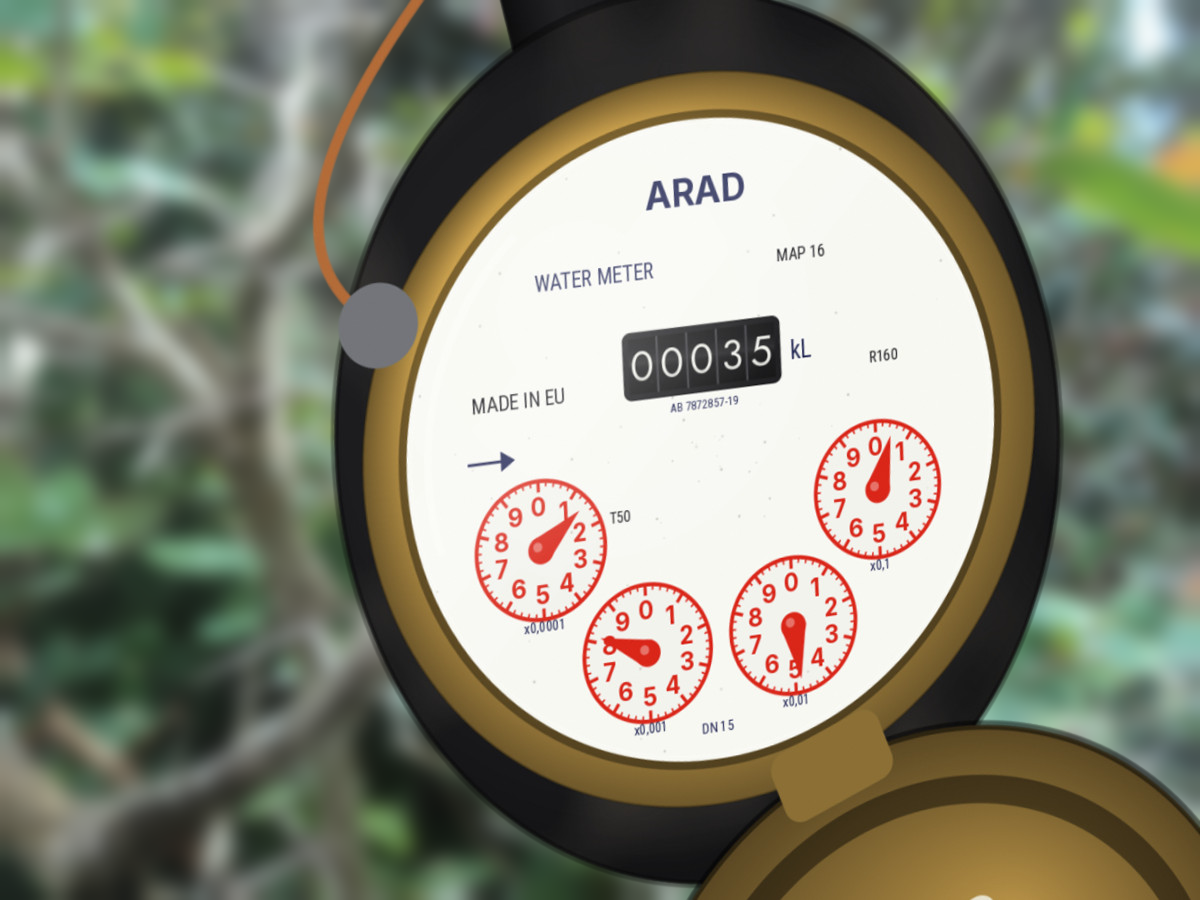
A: 35.0481 kL
